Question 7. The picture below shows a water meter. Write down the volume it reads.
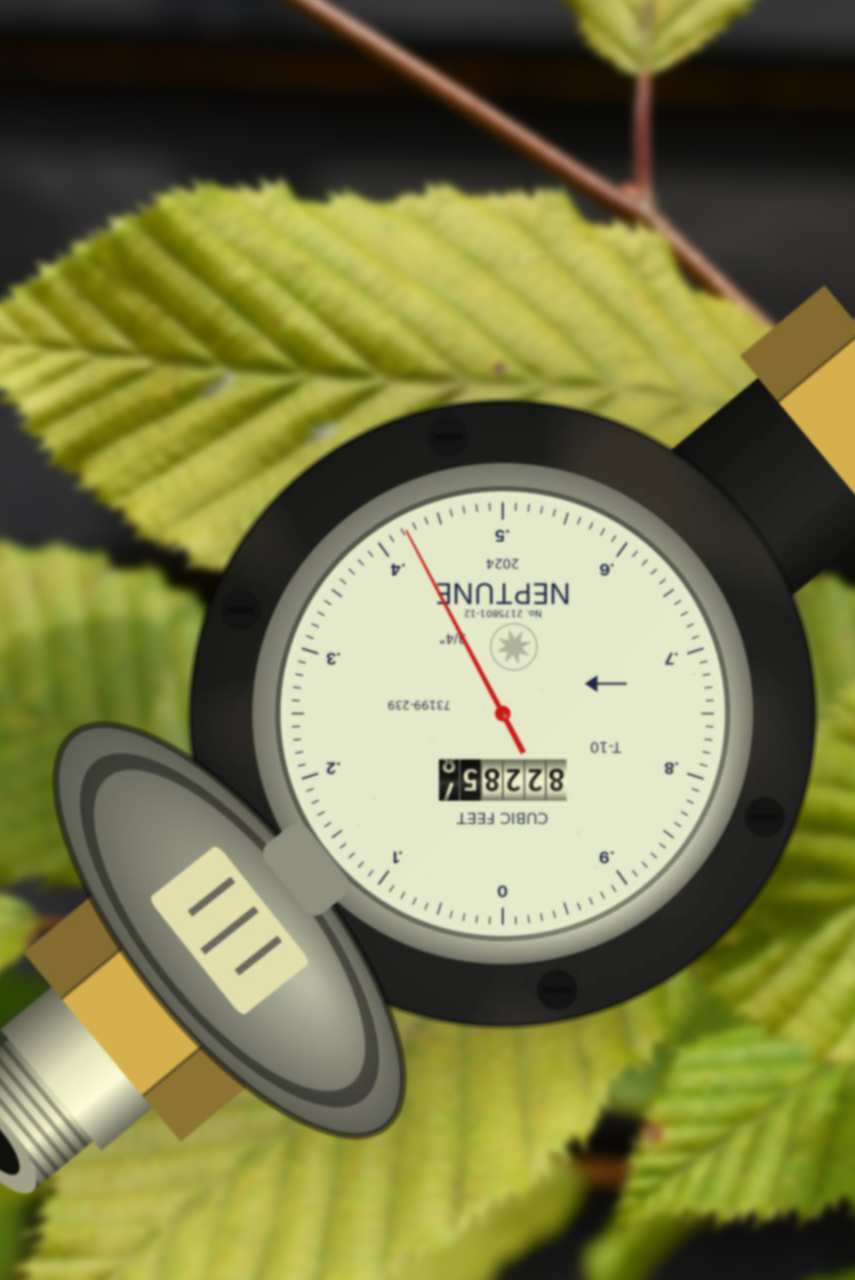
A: 822857.42 ft³
